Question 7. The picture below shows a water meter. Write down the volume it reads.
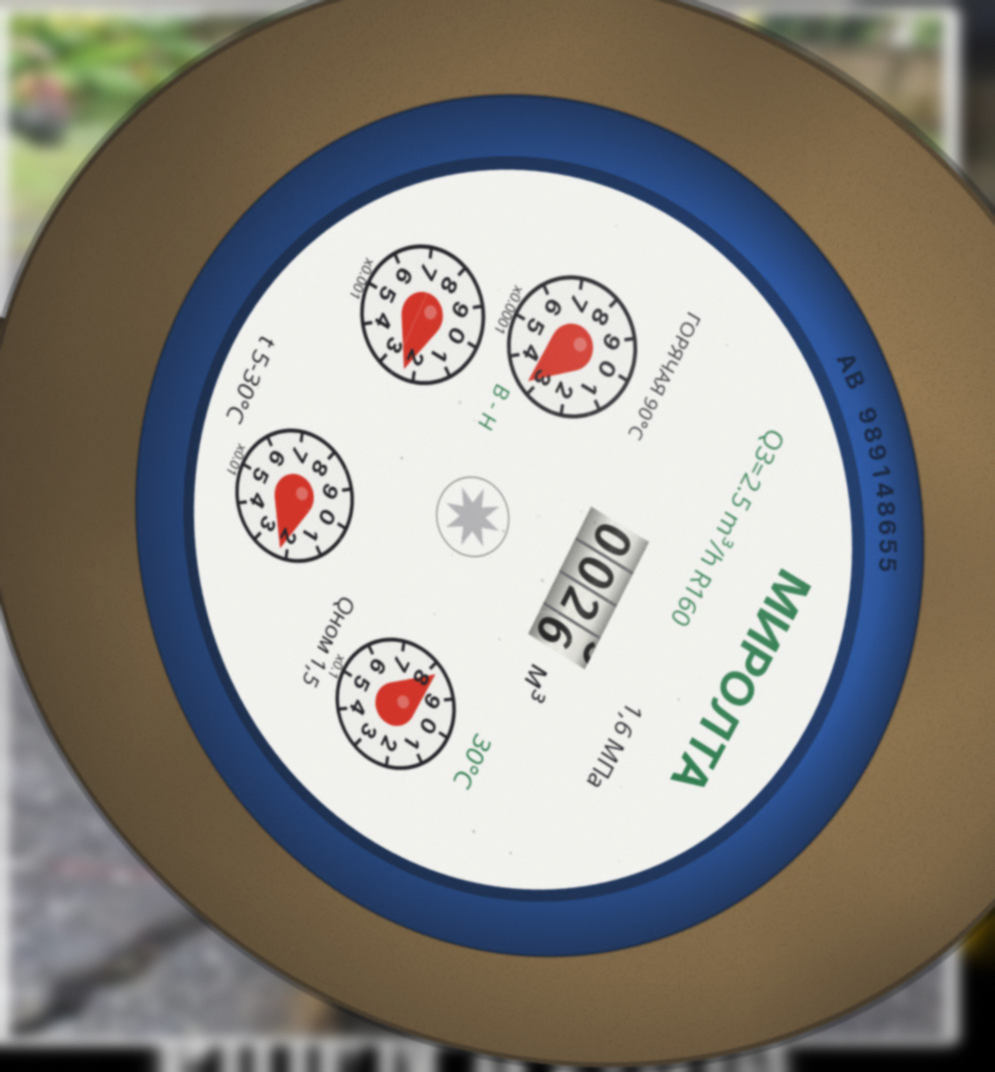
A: 25.8223 m³
